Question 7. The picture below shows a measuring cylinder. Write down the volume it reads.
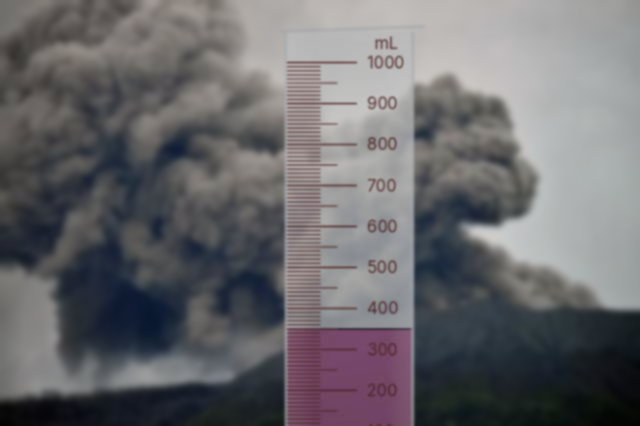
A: 350 mL
